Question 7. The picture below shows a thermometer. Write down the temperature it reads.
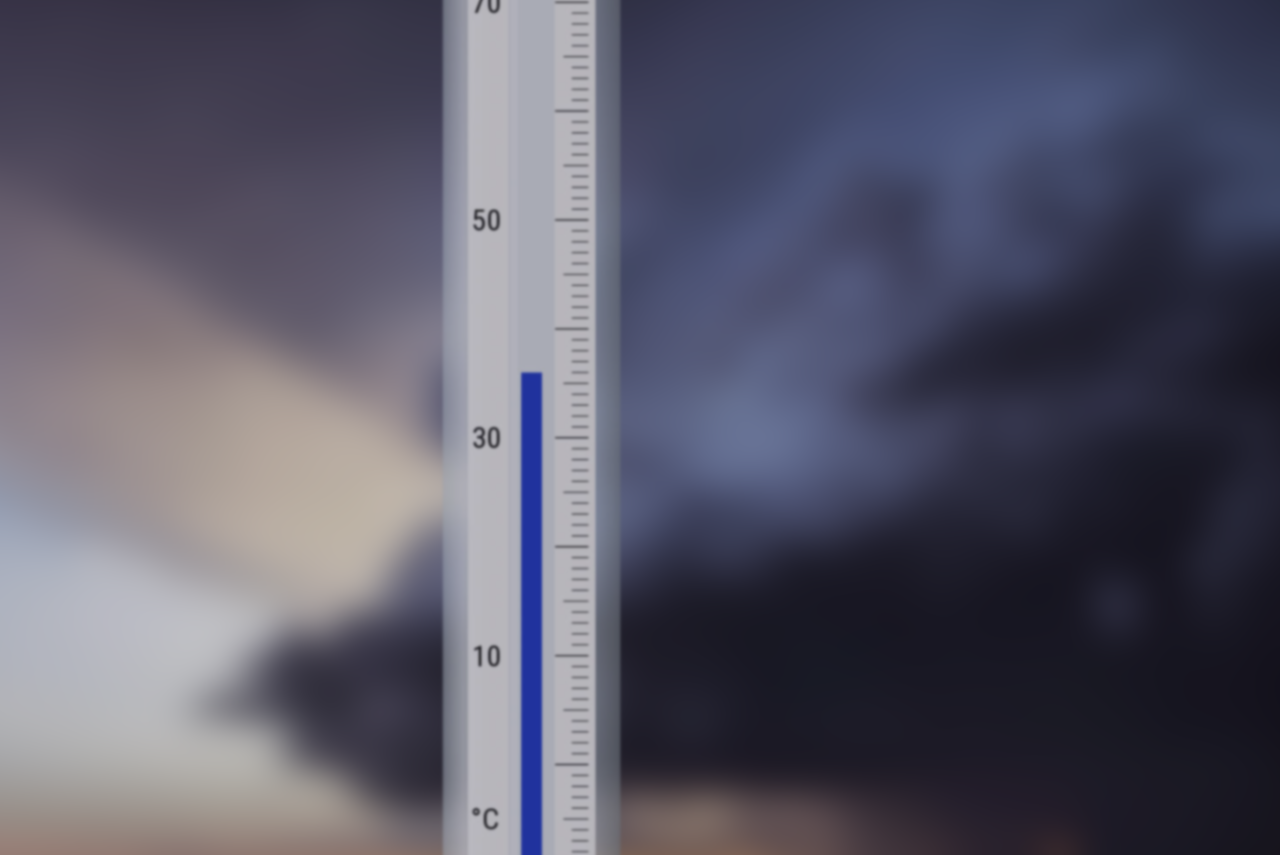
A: 36 °C
